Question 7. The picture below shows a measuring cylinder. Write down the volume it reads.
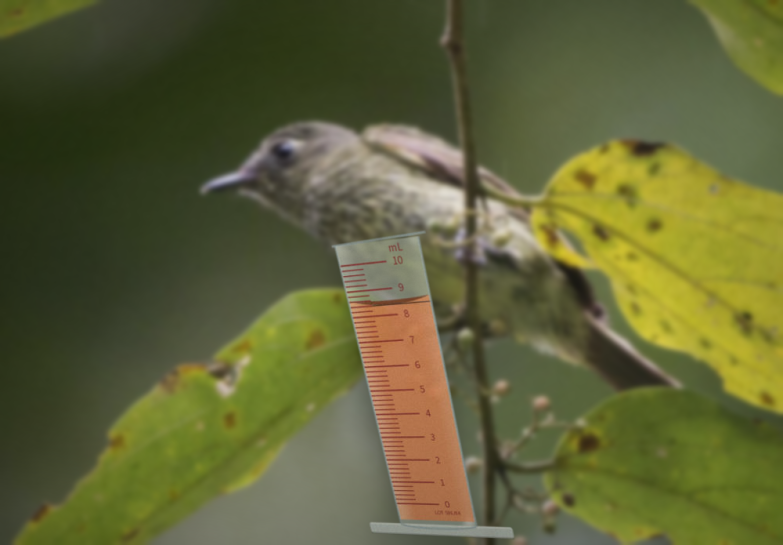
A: 8.4 mL
